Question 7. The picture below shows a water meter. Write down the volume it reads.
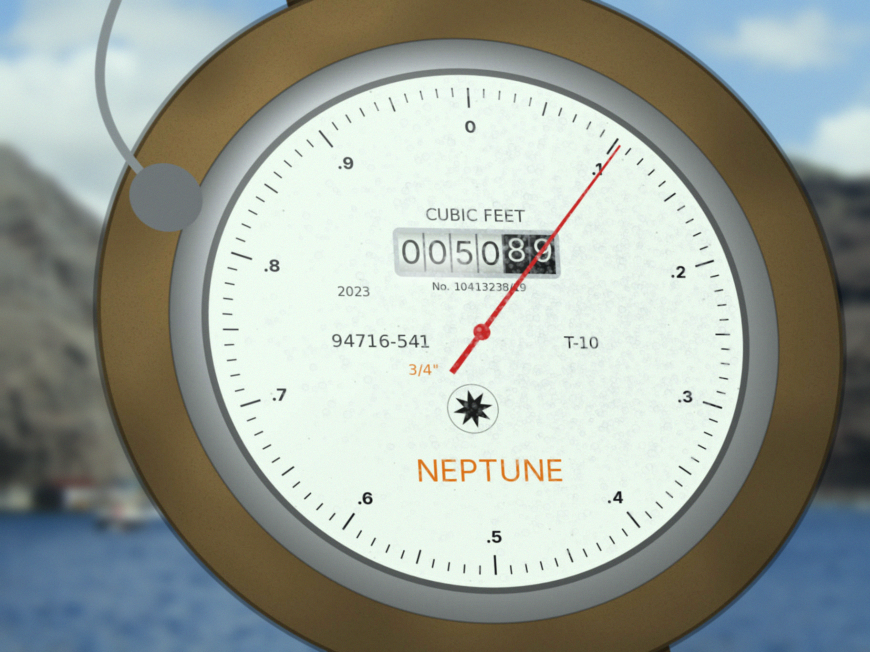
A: 5089.10 ft³
